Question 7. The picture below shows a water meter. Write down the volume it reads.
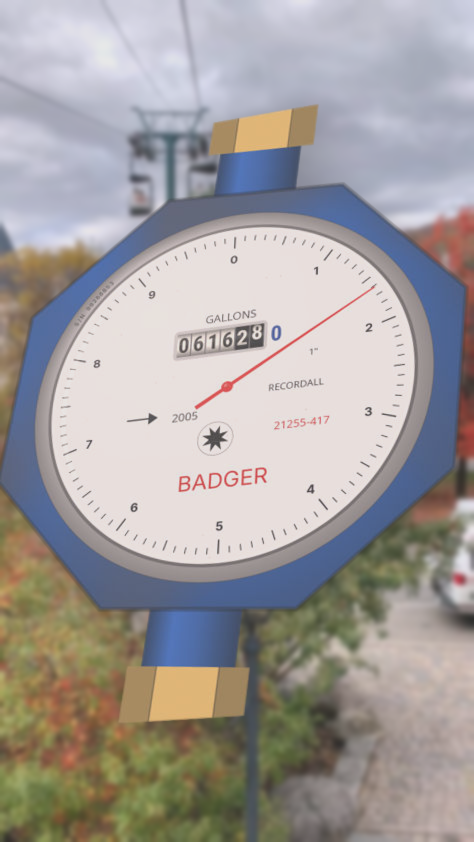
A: 616281.6 gal
